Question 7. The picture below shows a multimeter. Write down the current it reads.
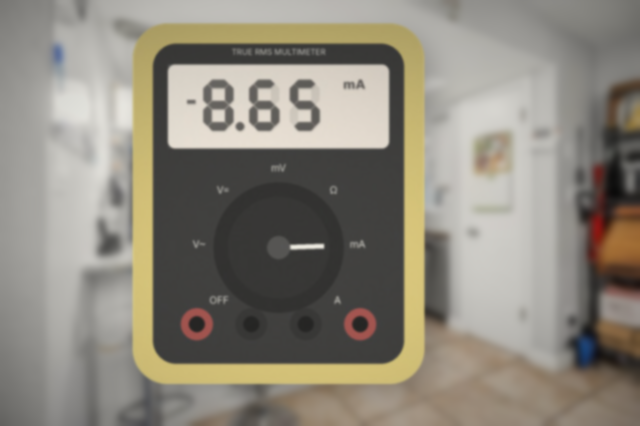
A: -8.65 mA
